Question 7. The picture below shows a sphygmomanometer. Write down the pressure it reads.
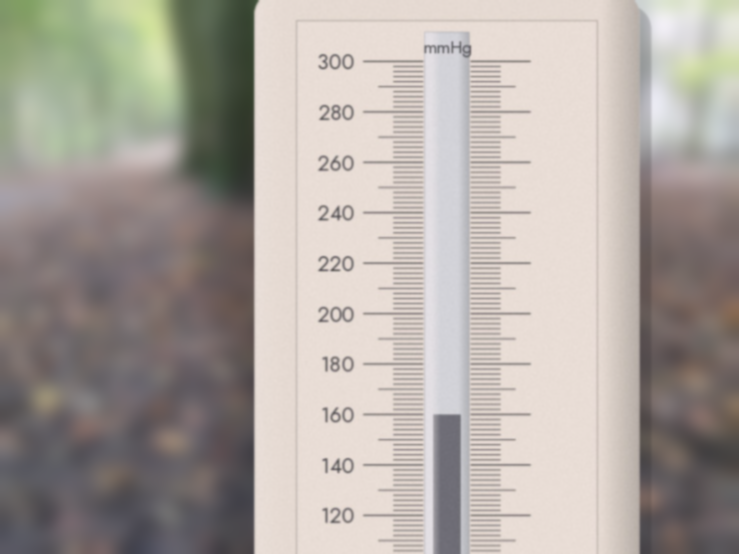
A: 160 mmHg
